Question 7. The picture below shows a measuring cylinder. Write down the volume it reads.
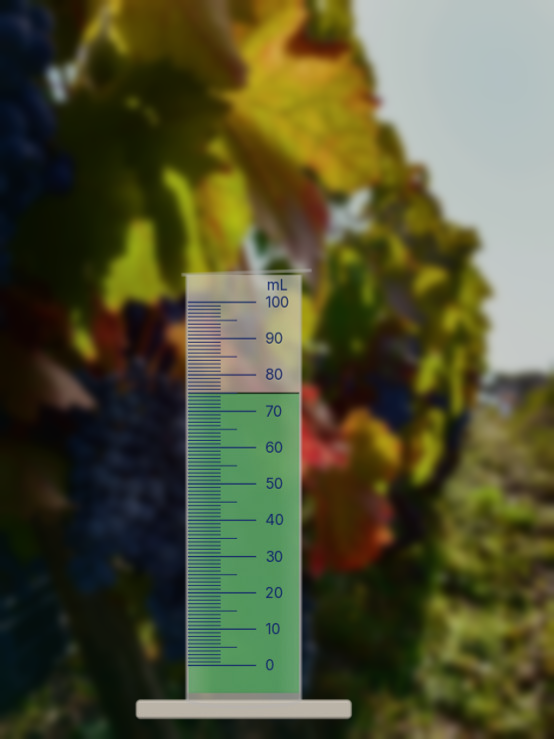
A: 75 mL
